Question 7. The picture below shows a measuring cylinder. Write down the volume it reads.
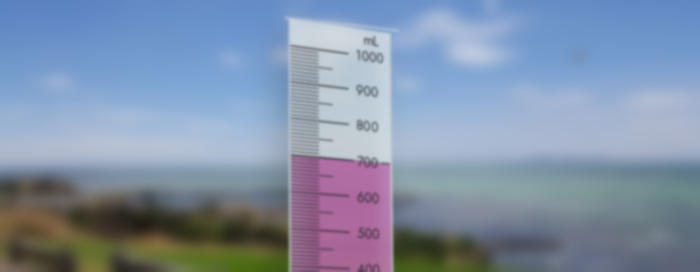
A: 700 mL
